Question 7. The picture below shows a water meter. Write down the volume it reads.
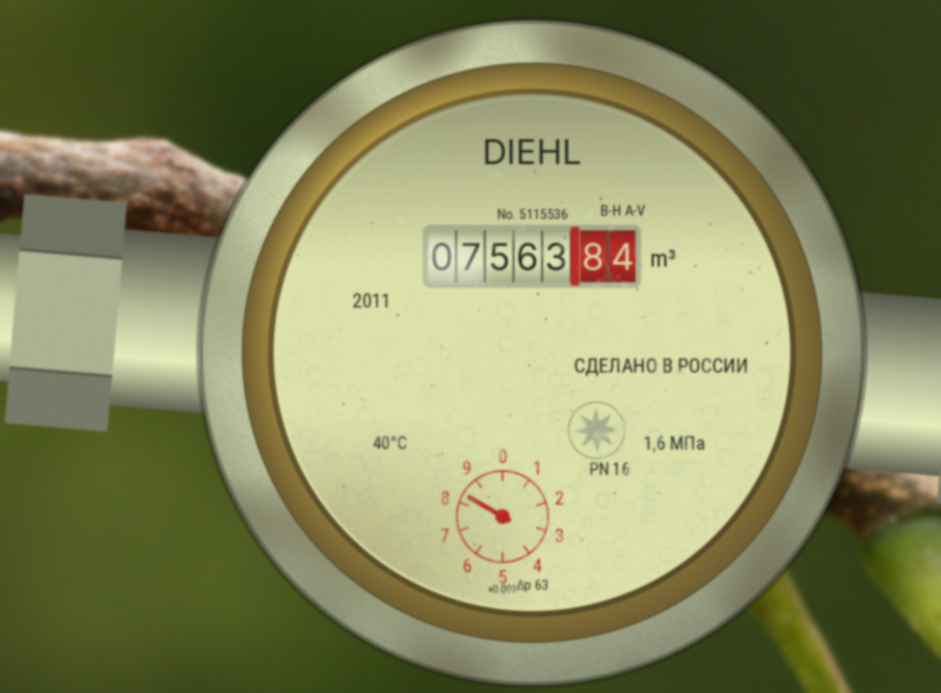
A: 7563.848 m³
